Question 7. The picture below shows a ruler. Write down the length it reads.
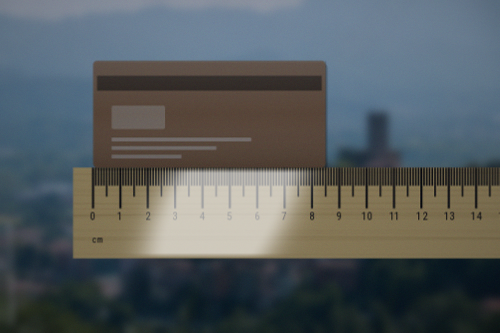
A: 8.5 cm
